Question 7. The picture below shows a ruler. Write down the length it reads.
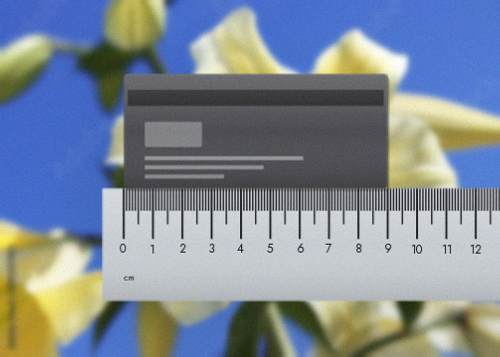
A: 9 cm
